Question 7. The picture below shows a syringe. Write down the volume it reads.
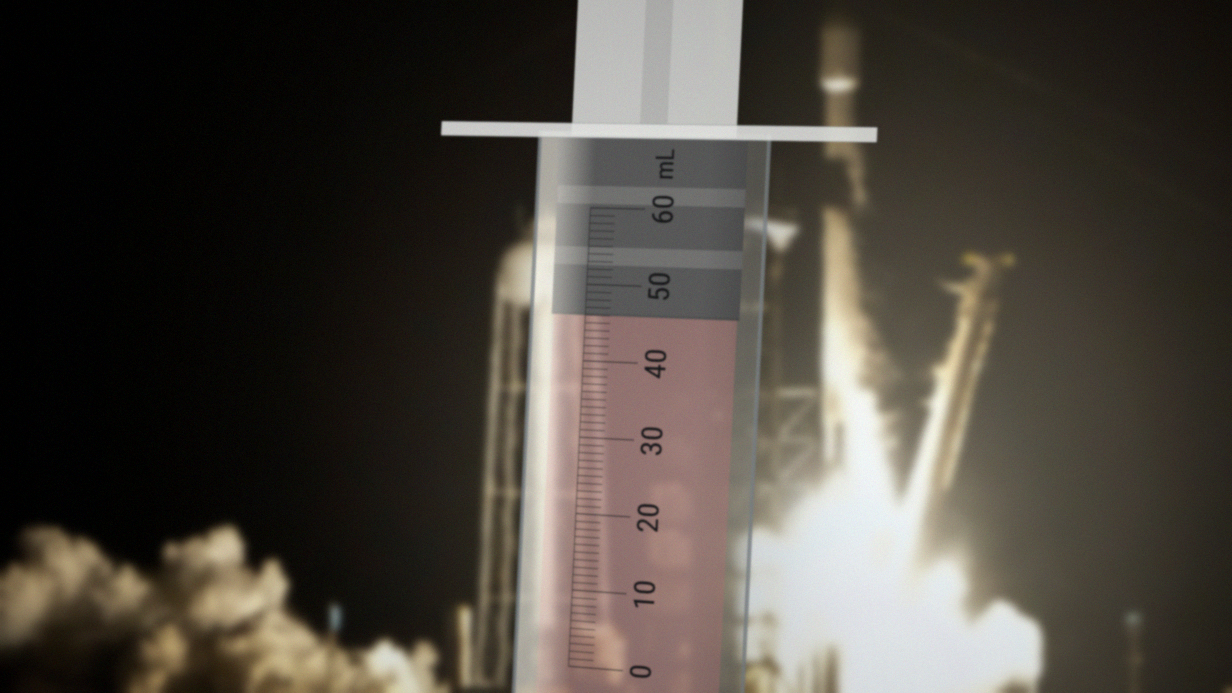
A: 46 mL
